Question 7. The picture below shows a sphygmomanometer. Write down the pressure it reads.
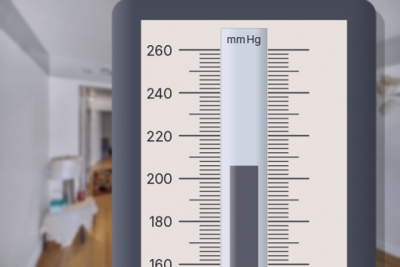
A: 206 mmHg
